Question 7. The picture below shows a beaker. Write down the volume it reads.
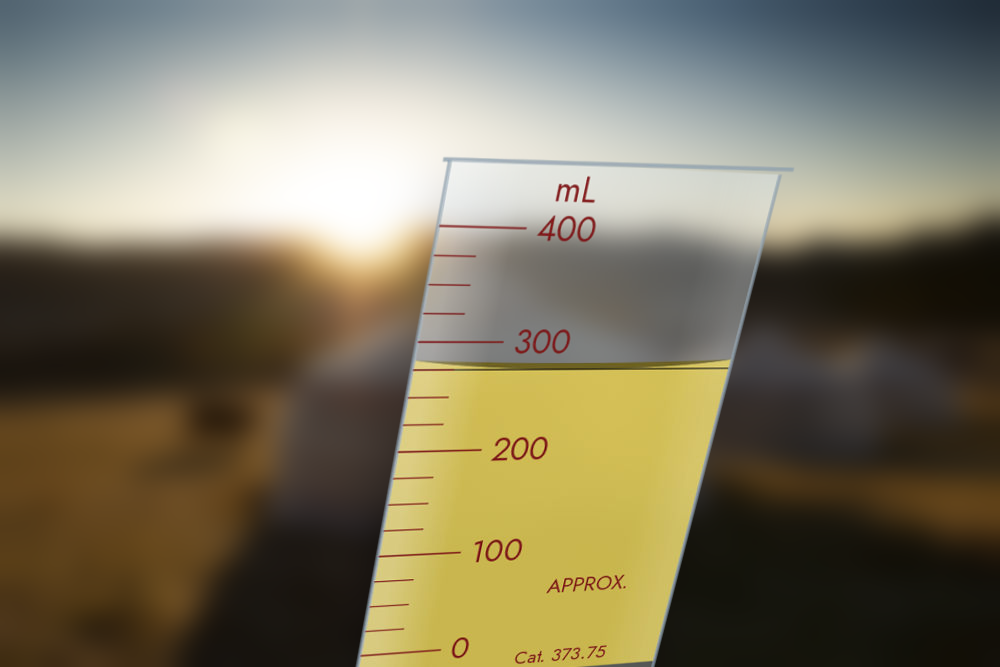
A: 275 mL
